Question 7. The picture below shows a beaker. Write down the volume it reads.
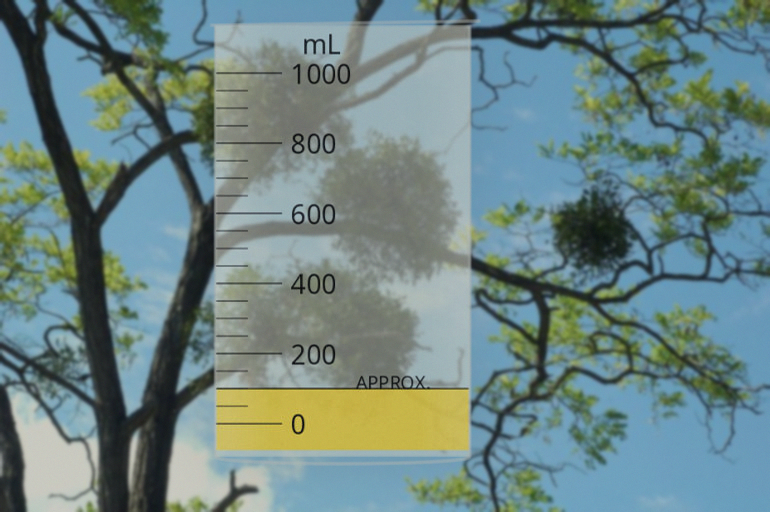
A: 100 mL
